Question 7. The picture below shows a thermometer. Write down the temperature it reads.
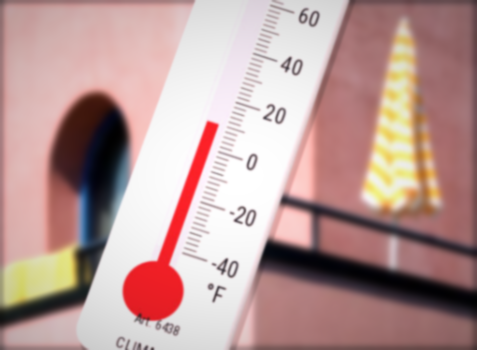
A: 10 °F
